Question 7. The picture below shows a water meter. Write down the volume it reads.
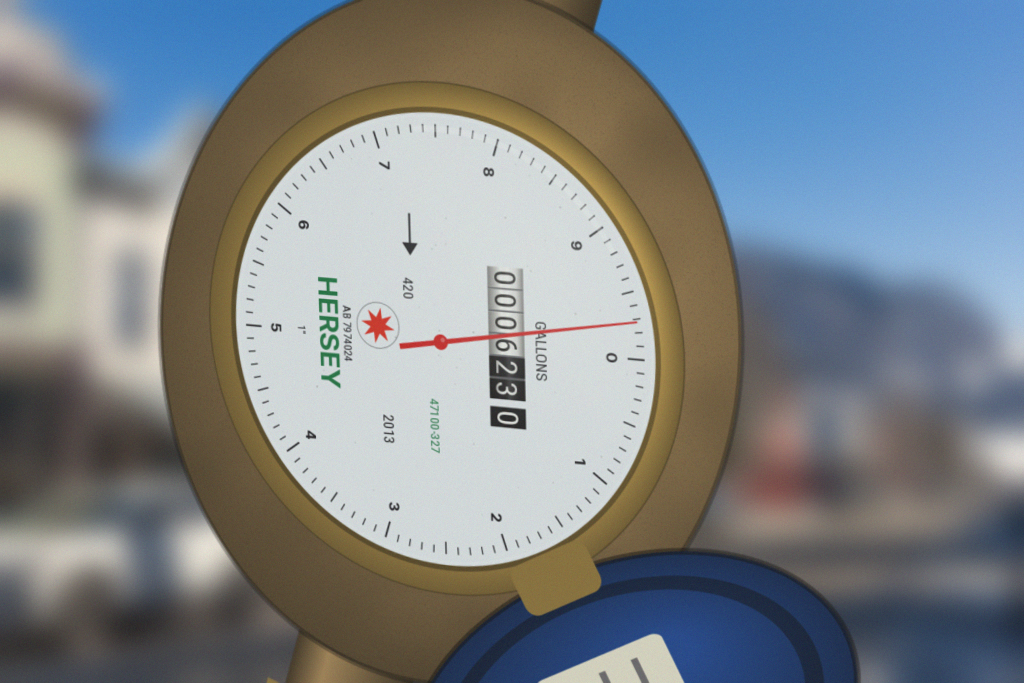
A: 6229.7 gal
